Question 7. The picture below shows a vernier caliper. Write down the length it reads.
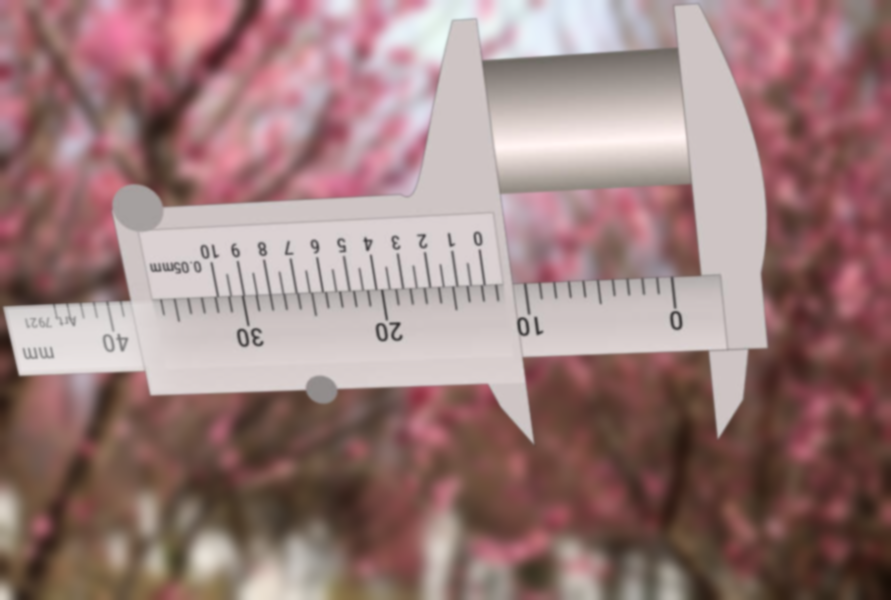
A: 12.8 mm
